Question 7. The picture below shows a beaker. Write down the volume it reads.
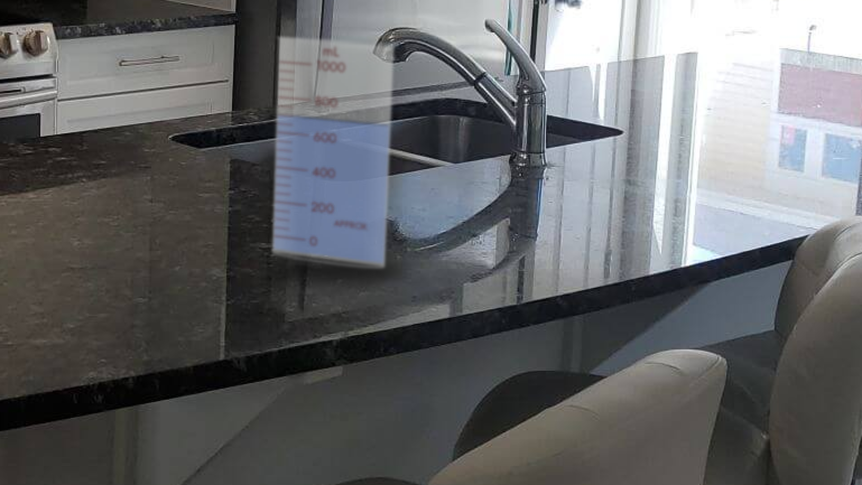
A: 700 mL
